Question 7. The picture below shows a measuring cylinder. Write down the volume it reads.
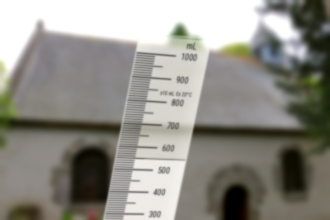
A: 550 mL
